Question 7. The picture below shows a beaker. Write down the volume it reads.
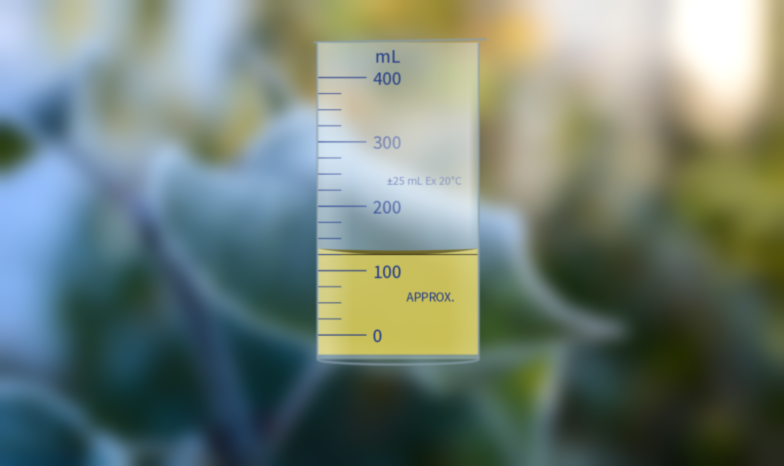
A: 125 mL
